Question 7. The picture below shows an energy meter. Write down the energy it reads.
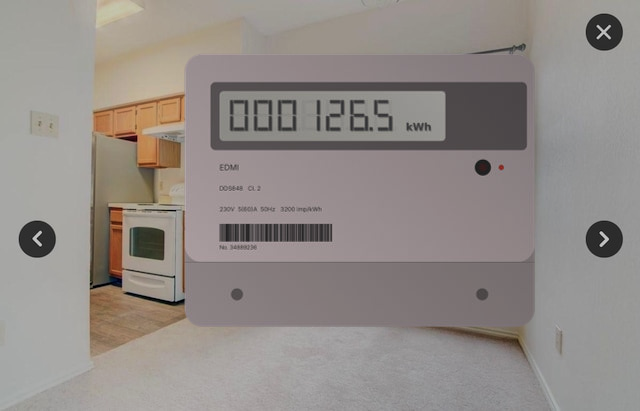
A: 126.5 kWh
